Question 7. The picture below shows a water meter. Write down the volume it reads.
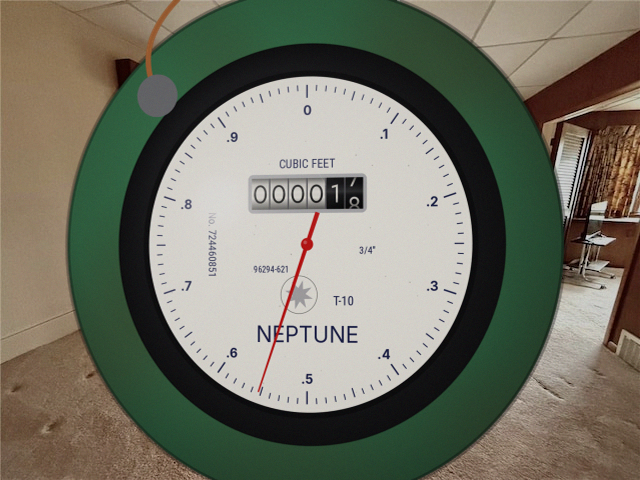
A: 17.55 ft³
